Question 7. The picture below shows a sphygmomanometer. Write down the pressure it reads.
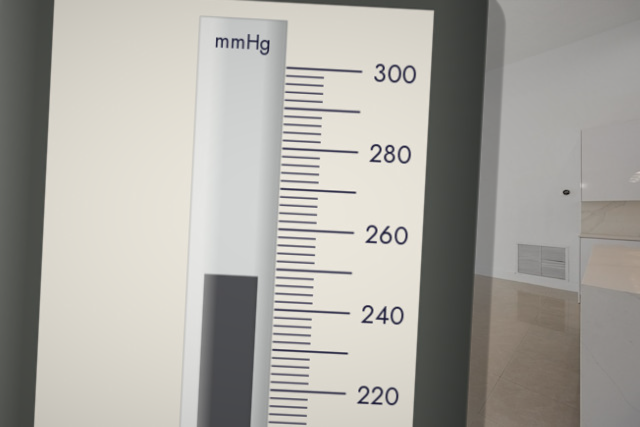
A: 248 mmHg
